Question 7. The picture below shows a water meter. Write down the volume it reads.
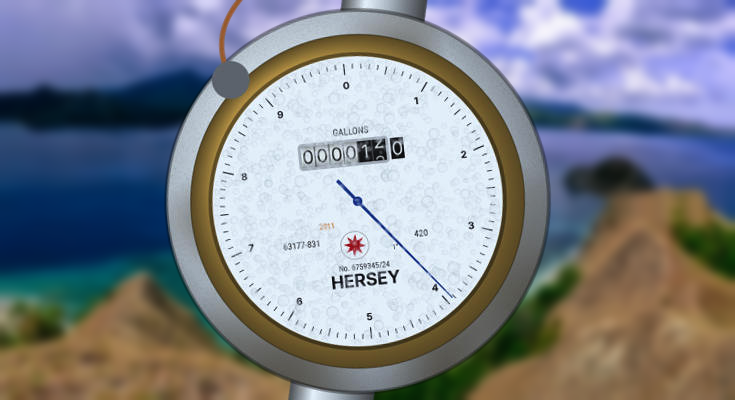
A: 123.9 gal
